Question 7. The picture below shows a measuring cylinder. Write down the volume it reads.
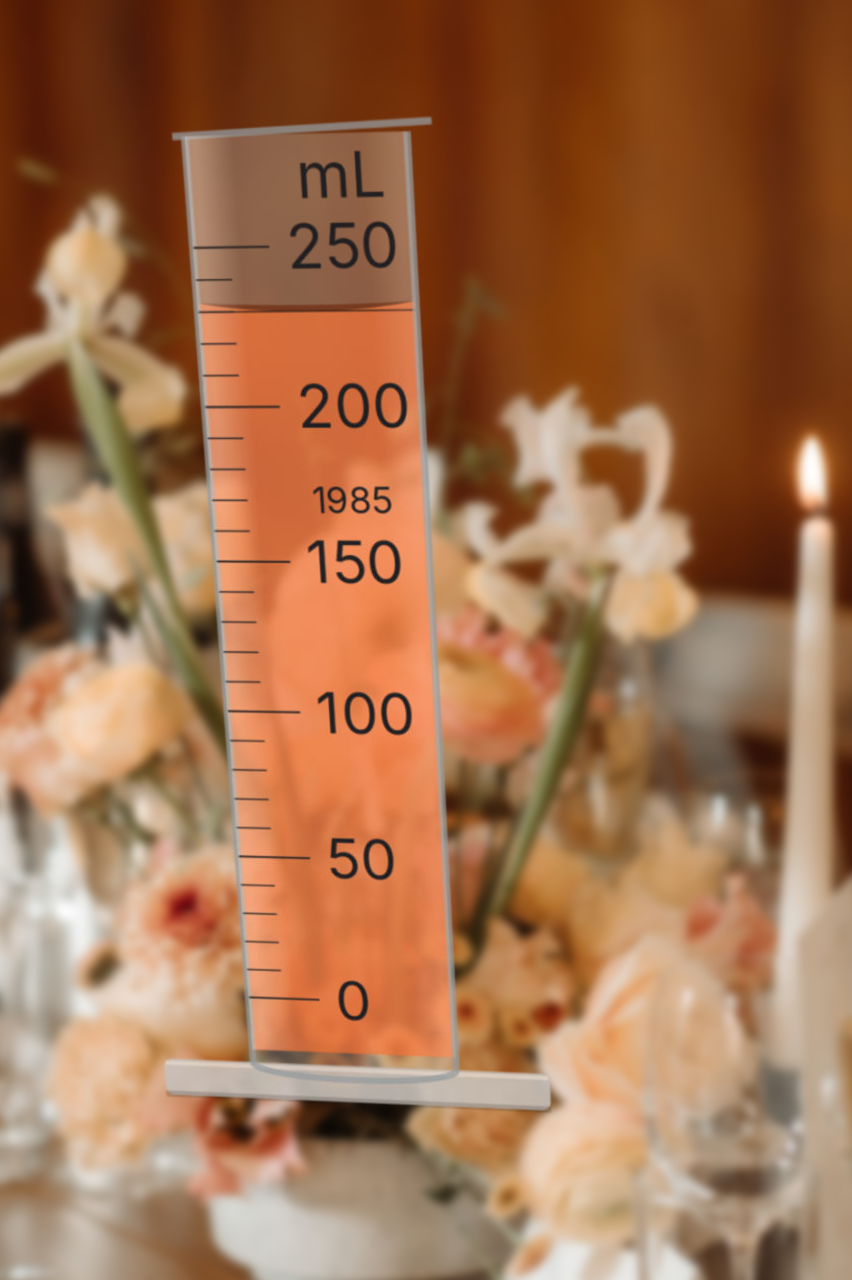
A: 230 mL
